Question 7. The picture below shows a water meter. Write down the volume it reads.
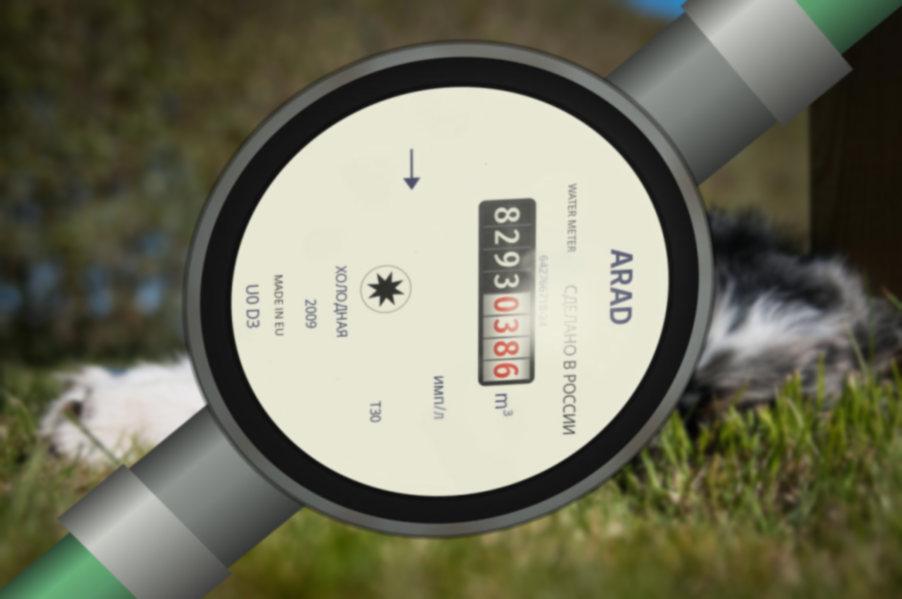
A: 8293.0386 m³
